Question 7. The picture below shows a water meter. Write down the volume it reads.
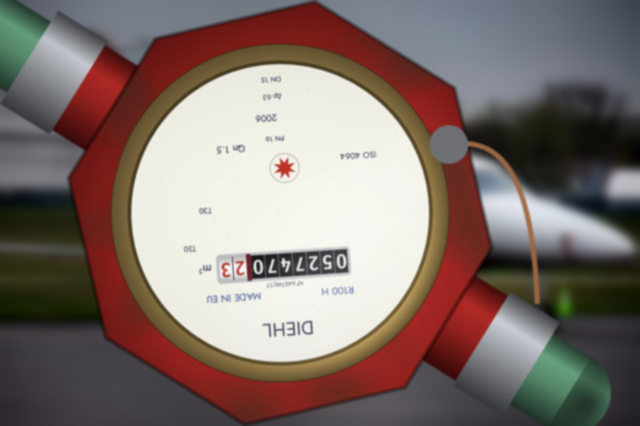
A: 527470.23 m³
